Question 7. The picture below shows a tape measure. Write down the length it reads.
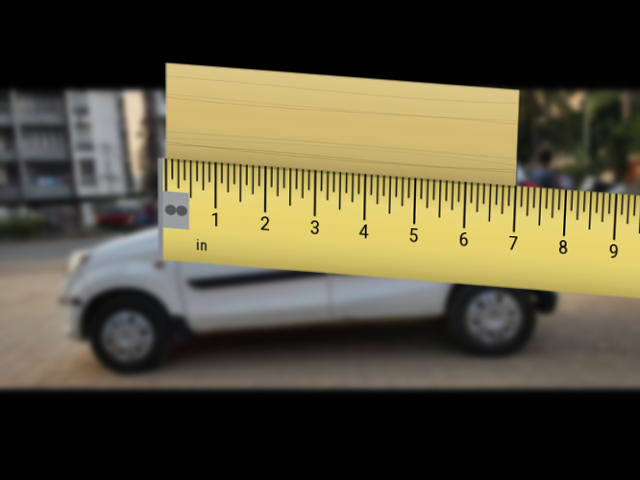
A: 7 in
